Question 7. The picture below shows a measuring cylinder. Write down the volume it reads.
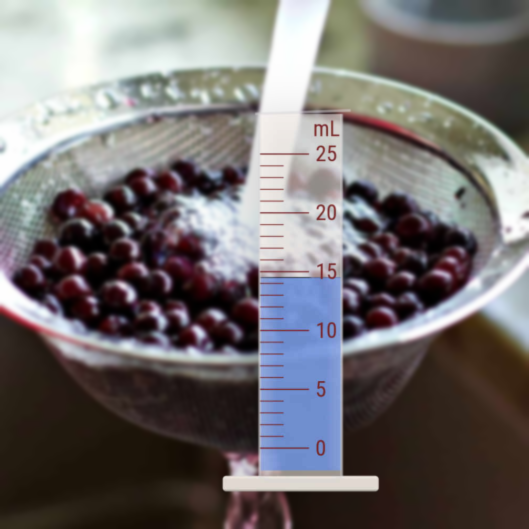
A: 14.5 mL
